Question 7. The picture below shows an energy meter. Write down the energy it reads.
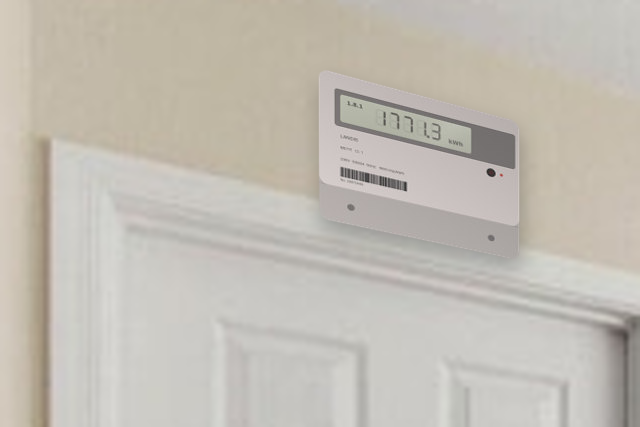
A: 1771.3 kWh
